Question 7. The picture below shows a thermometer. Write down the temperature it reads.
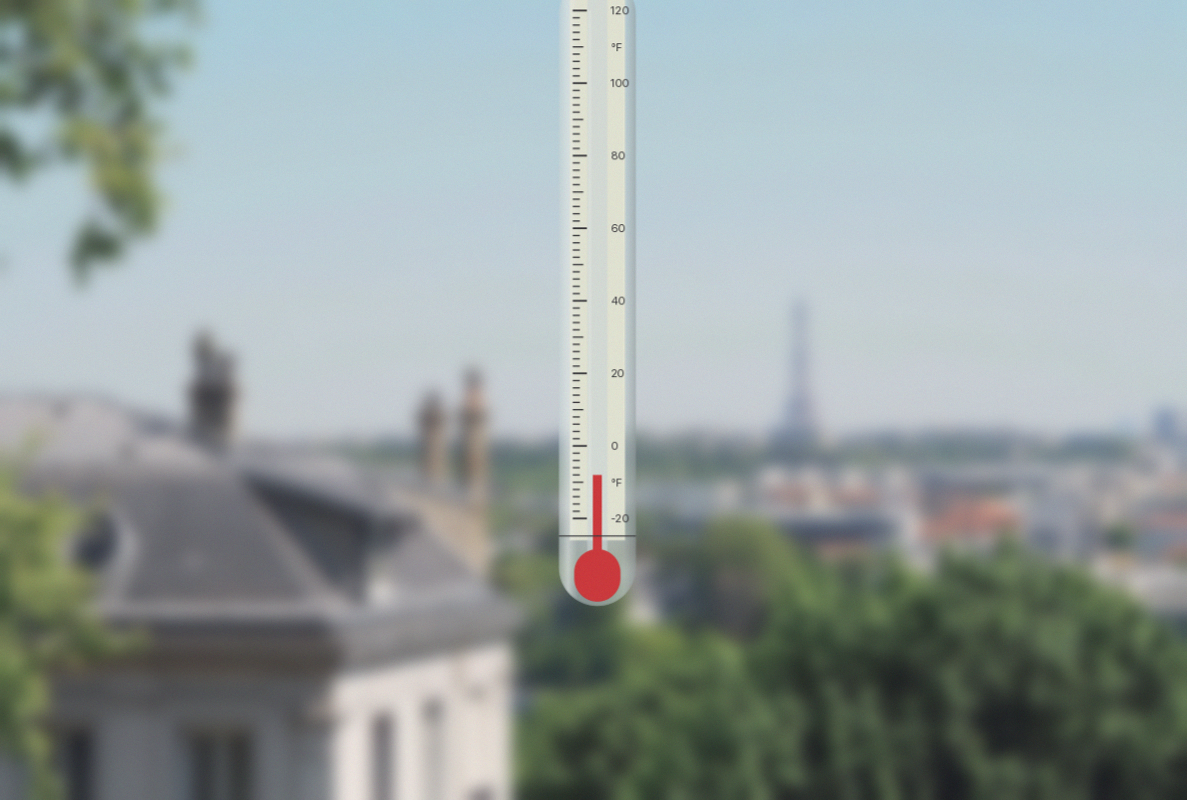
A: -8 °F
